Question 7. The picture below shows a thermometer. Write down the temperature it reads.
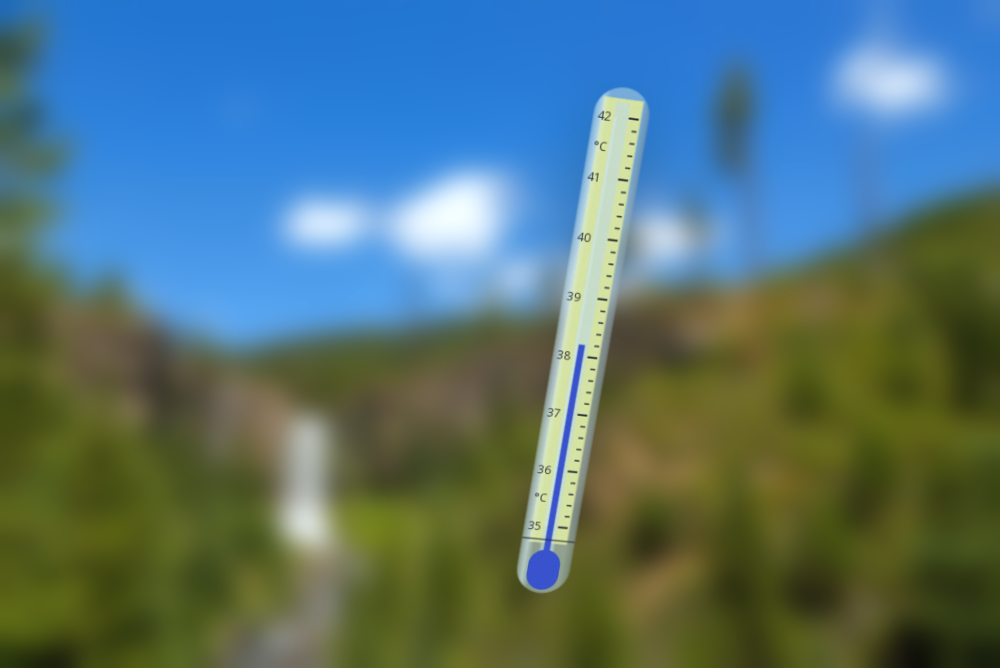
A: 38.2 °C
